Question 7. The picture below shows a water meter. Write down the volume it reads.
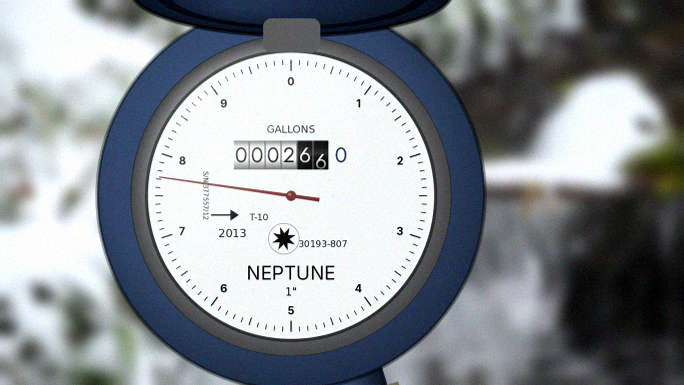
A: 2657.7 gal
